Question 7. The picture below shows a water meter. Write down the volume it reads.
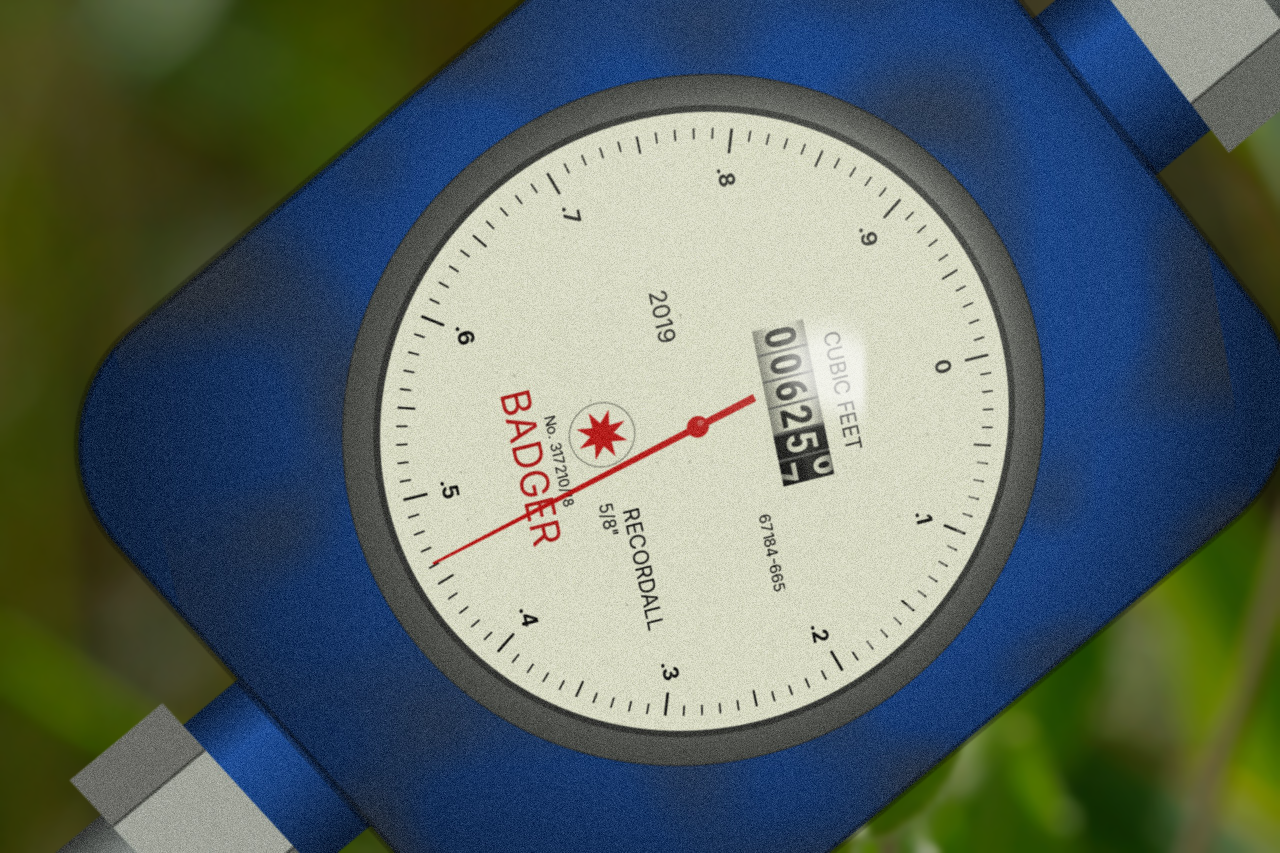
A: 6256.46 ft³
